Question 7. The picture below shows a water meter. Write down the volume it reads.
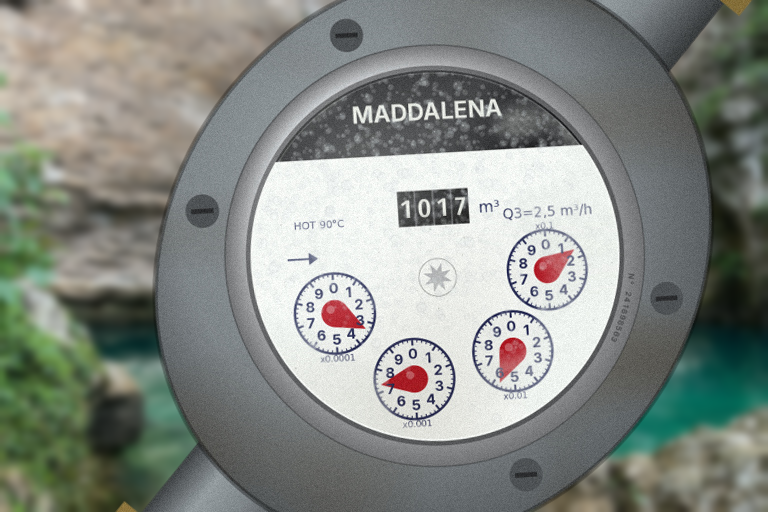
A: 1017.1573 m³
